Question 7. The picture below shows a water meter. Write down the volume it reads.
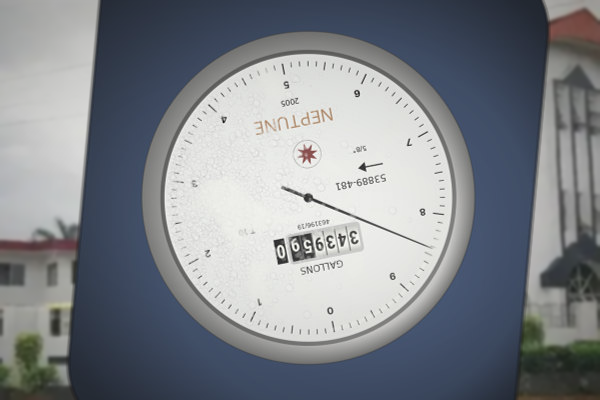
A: 3439588.4 gal
